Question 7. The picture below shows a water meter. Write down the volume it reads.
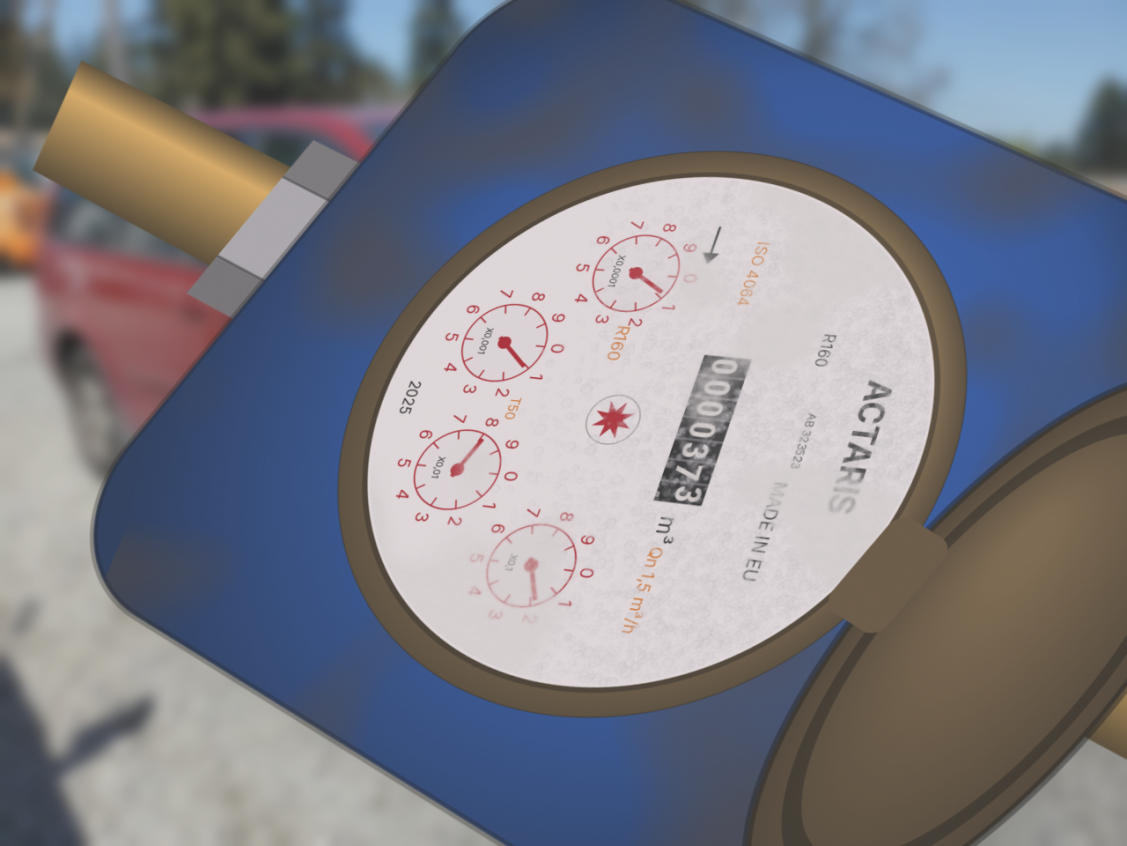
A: 373.1810 m³
